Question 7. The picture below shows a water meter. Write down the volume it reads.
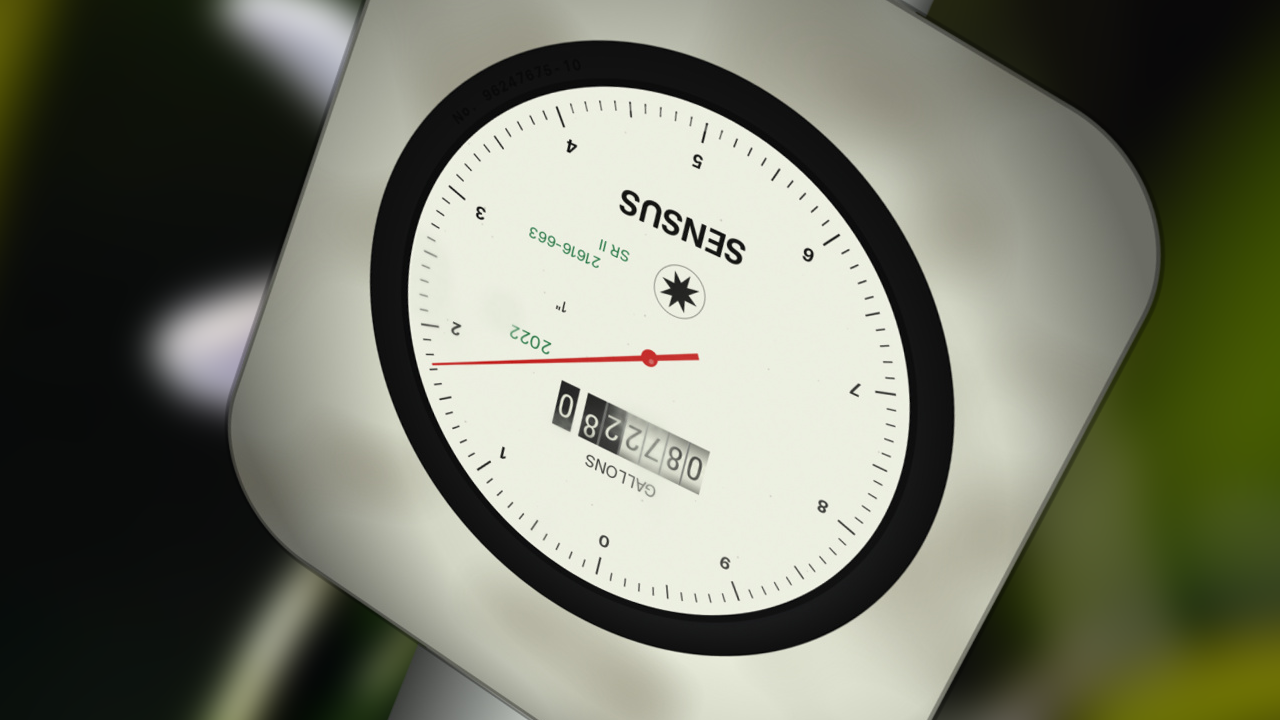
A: 872281.7 gal
